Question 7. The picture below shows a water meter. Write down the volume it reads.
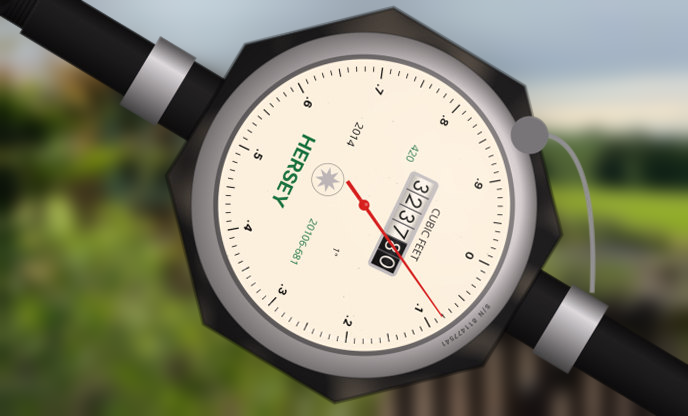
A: 323780.08 ft³
